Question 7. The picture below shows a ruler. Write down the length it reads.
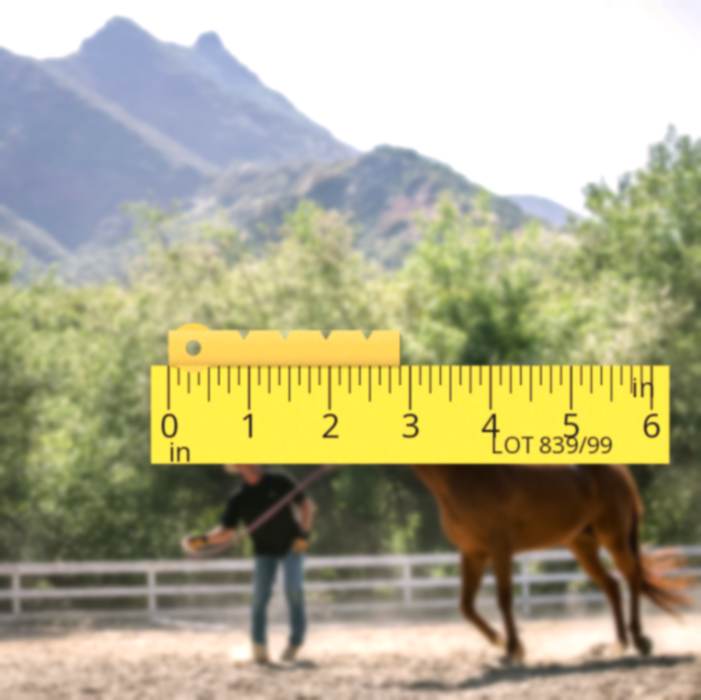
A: 2.875 in
